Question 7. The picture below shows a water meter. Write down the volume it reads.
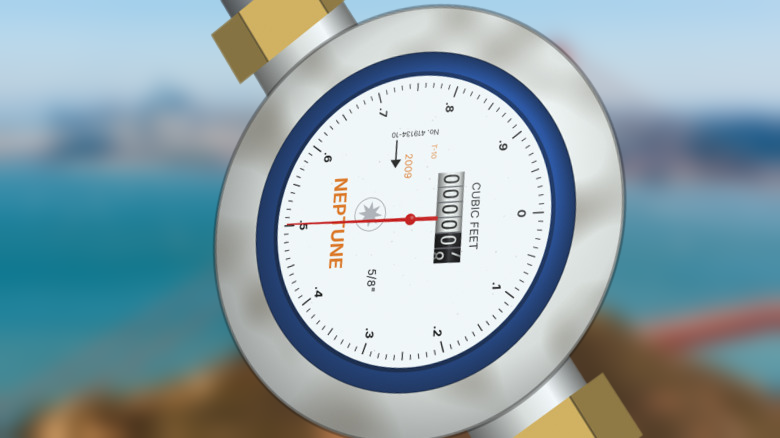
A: 7.50 ft³
